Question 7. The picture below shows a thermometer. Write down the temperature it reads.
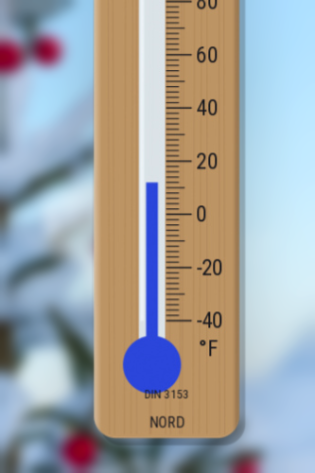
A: 12 °F
